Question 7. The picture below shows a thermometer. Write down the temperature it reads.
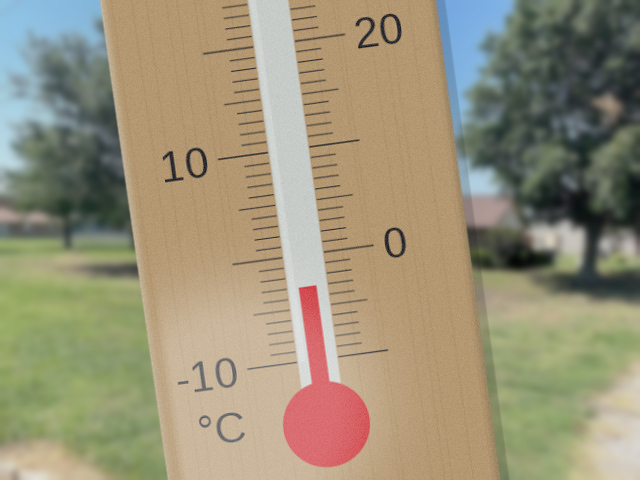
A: -3 °C
